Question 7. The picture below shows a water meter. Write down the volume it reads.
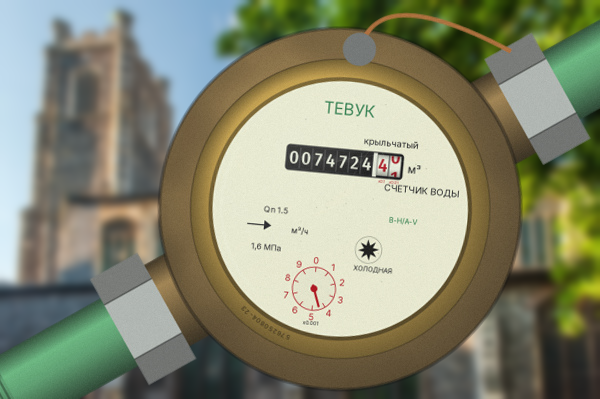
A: 74724.404 m³
